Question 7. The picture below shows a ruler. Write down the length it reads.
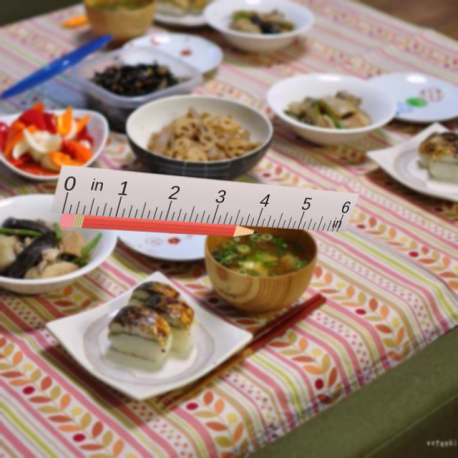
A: 4.125 in
